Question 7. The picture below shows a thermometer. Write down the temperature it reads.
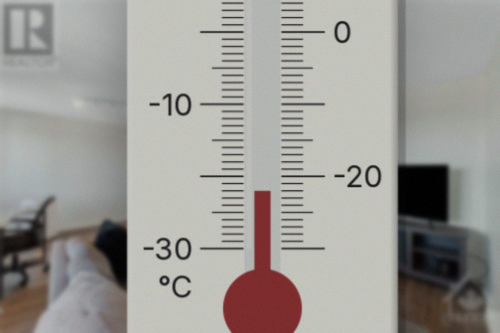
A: -22 °C
